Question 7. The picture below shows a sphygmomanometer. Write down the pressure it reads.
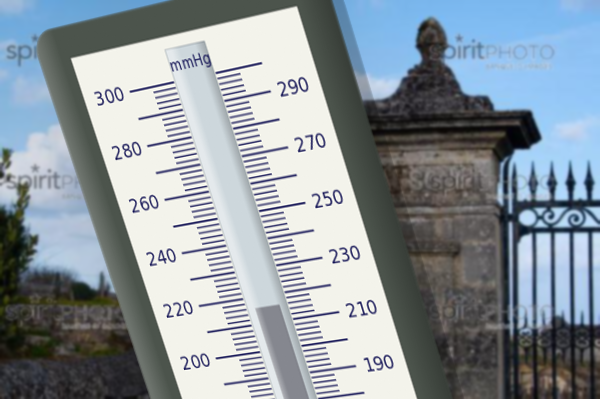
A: 216 mmHg
